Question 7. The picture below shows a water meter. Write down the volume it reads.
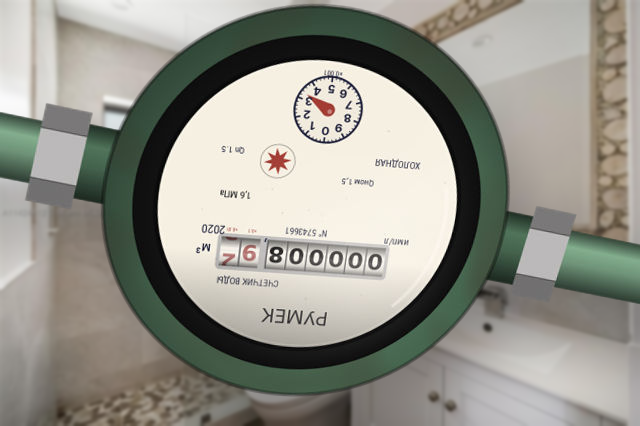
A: 8.923 m³
